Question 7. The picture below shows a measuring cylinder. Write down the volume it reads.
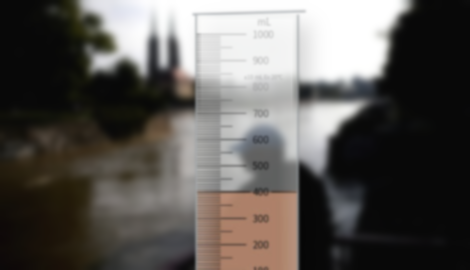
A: 400 mL
